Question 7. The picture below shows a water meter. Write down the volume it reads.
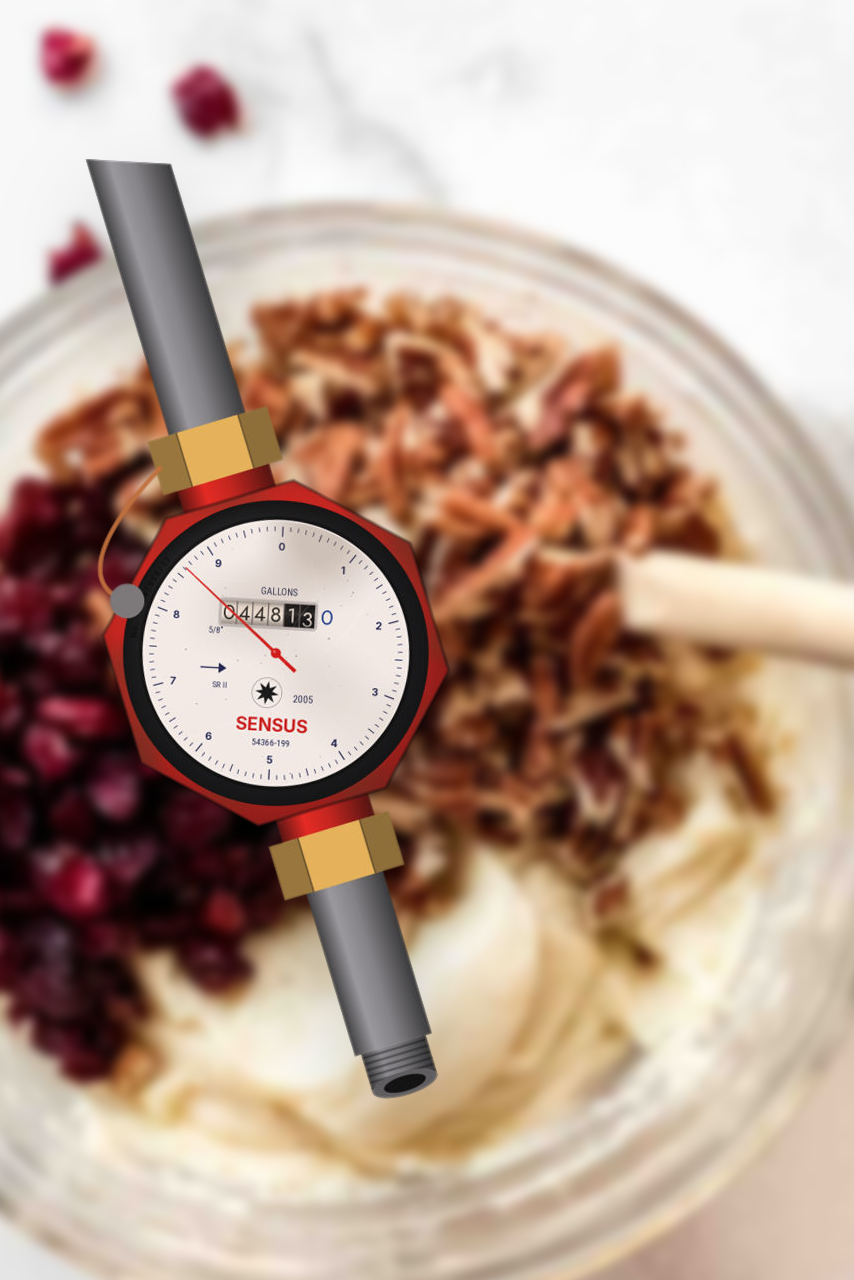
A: 448128.6 gal
